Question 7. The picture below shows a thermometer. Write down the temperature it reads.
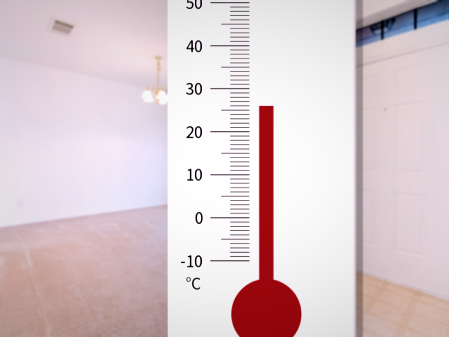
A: 26 °C
